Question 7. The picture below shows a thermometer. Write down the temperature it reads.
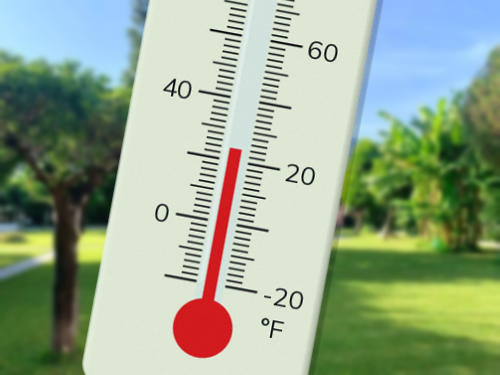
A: 24 °F
